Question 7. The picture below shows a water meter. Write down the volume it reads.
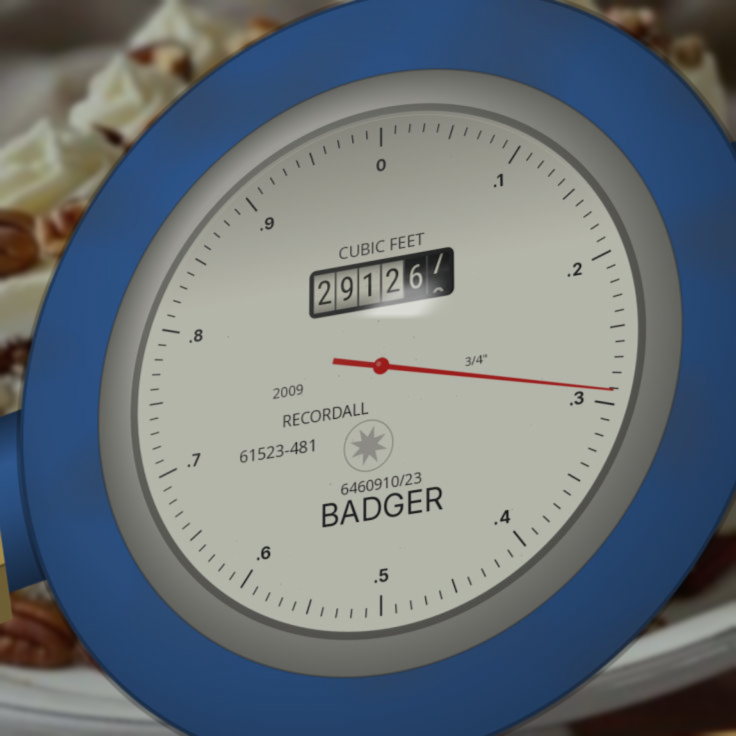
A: 291267.29 ft³
